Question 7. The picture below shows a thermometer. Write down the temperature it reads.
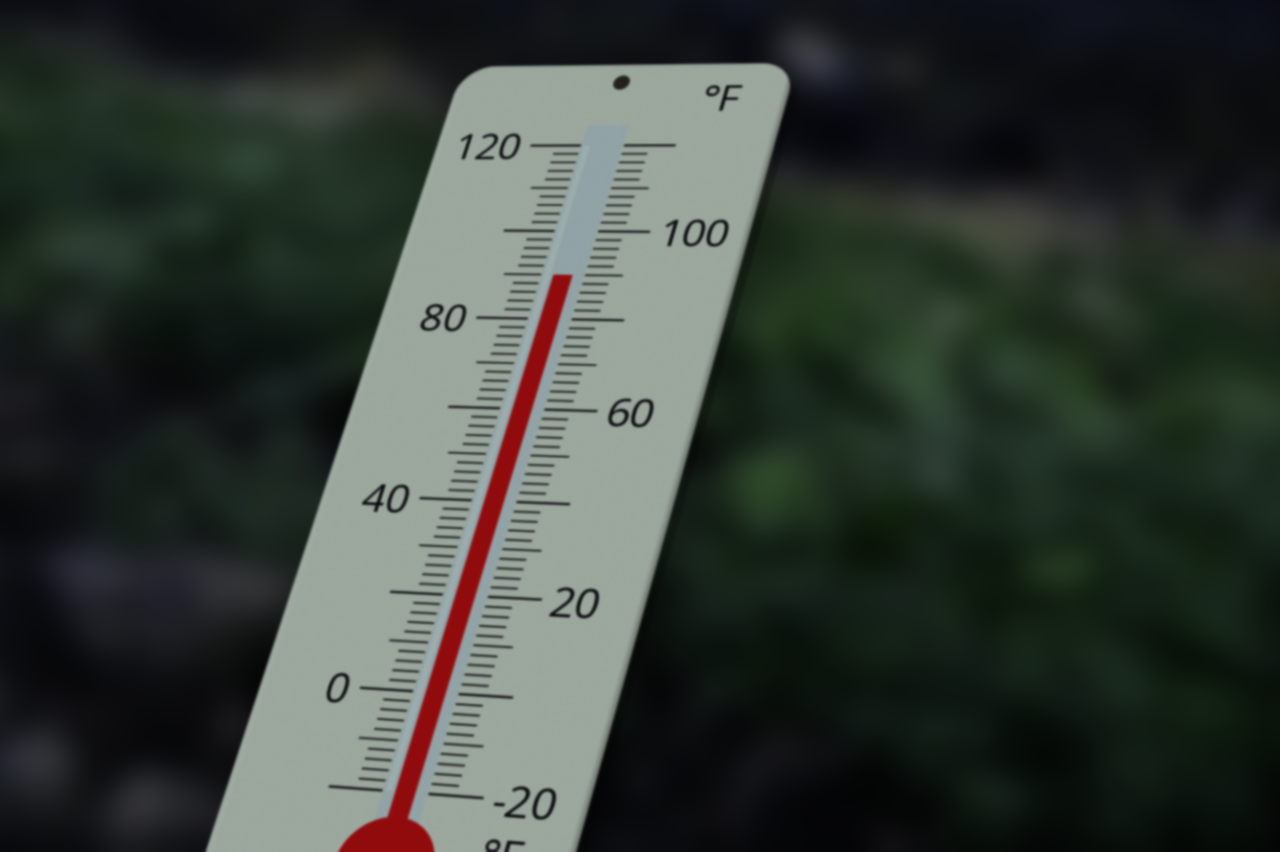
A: 90 °F
